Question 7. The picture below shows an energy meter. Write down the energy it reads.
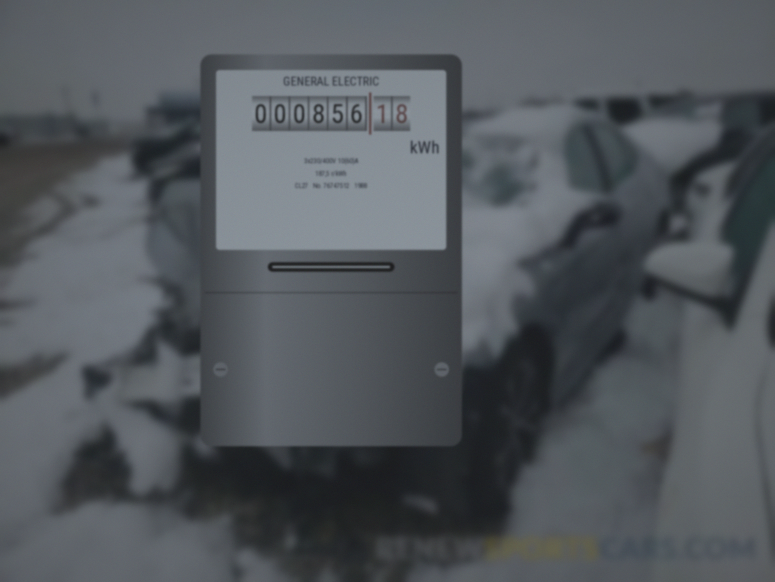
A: 856.18 kWh
